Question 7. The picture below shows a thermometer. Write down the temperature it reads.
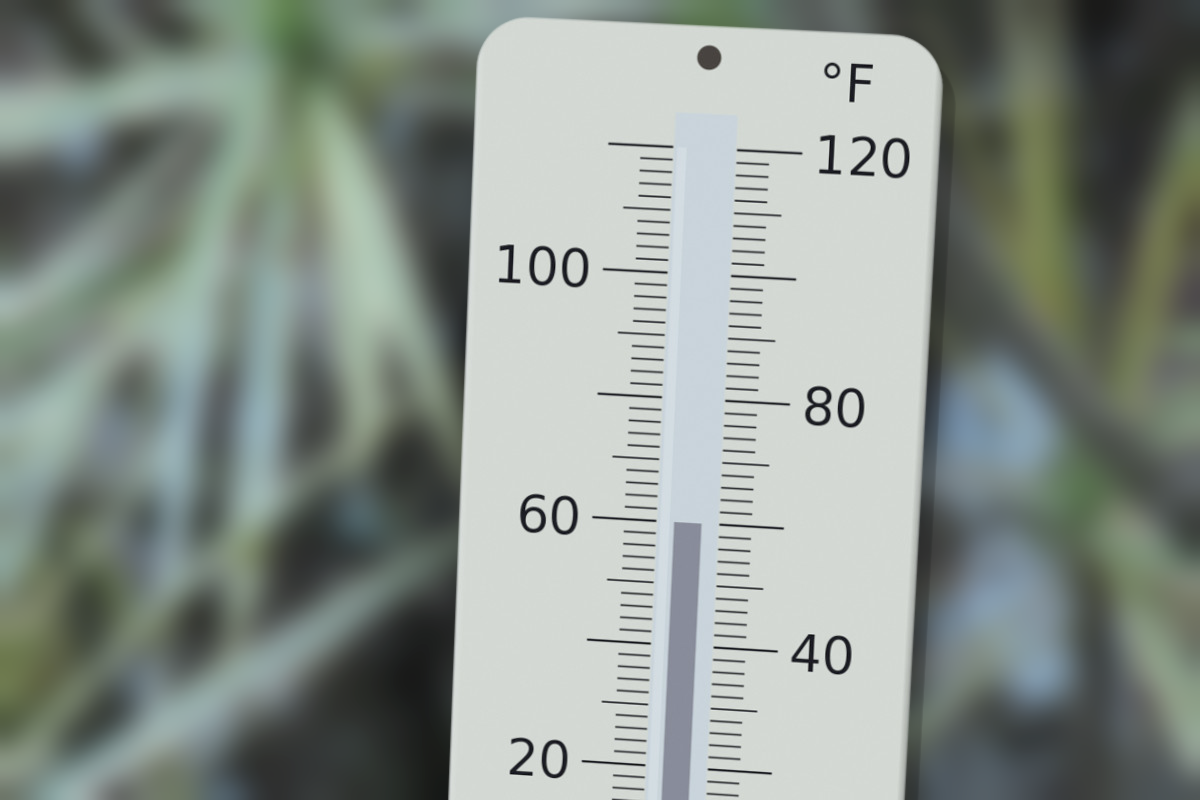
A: 60 °F
